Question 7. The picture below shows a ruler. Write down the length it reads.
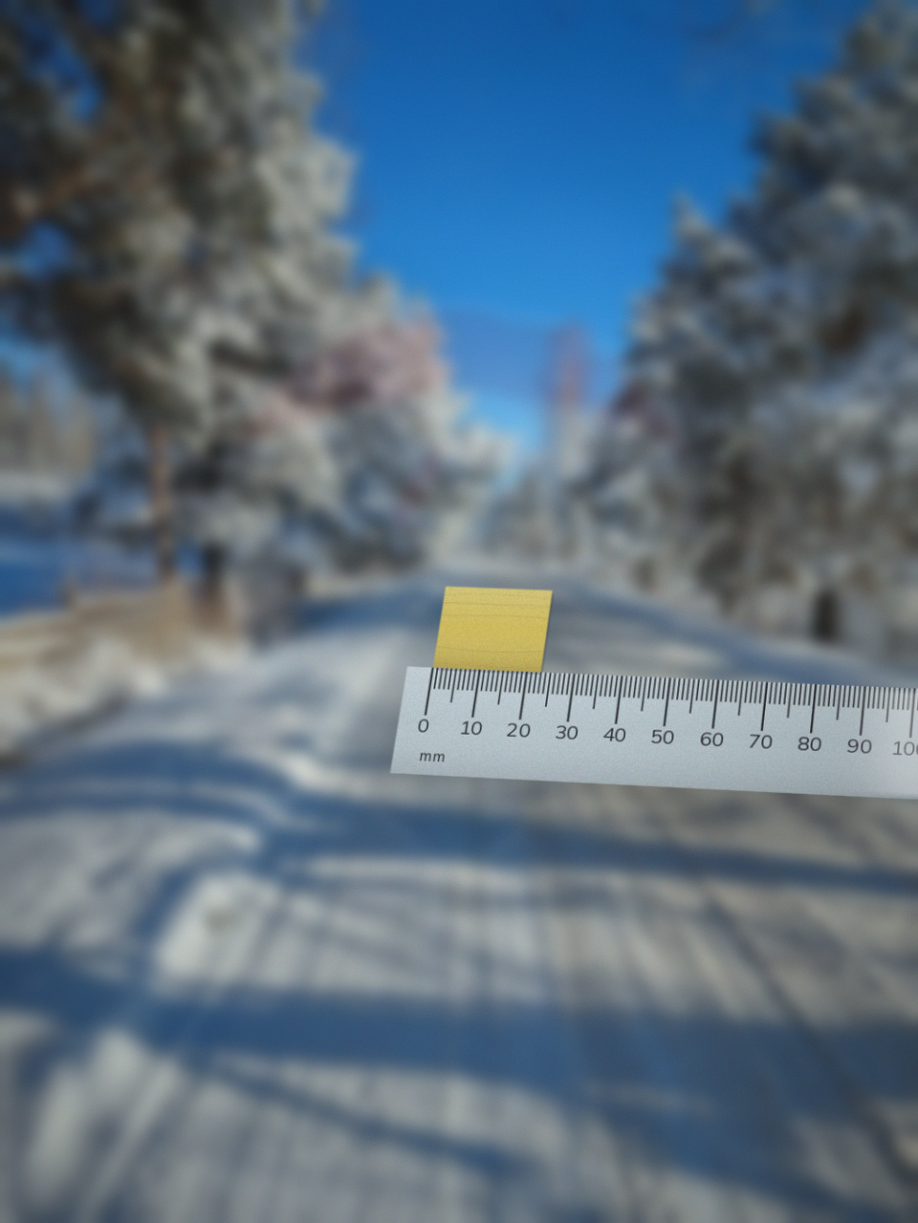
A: 23 mm
